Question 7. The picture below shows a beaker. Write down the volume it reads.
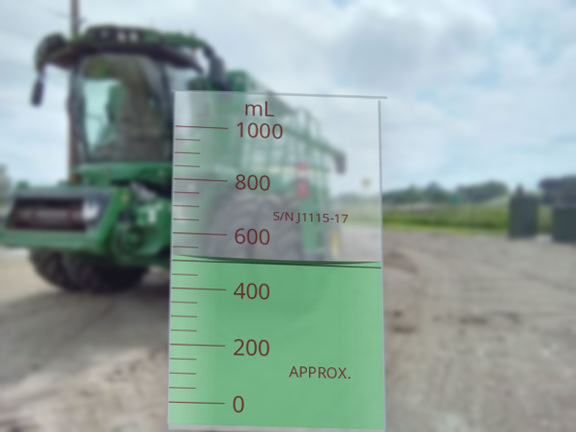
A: 500 mL
